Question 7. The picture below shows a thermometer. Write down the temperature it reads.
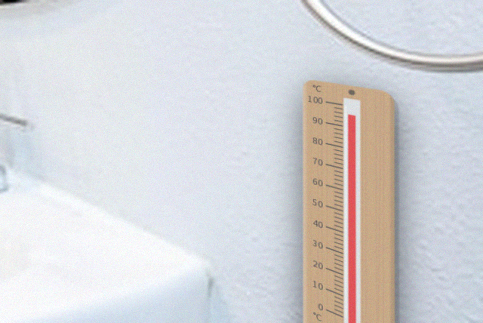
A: 96 °C
